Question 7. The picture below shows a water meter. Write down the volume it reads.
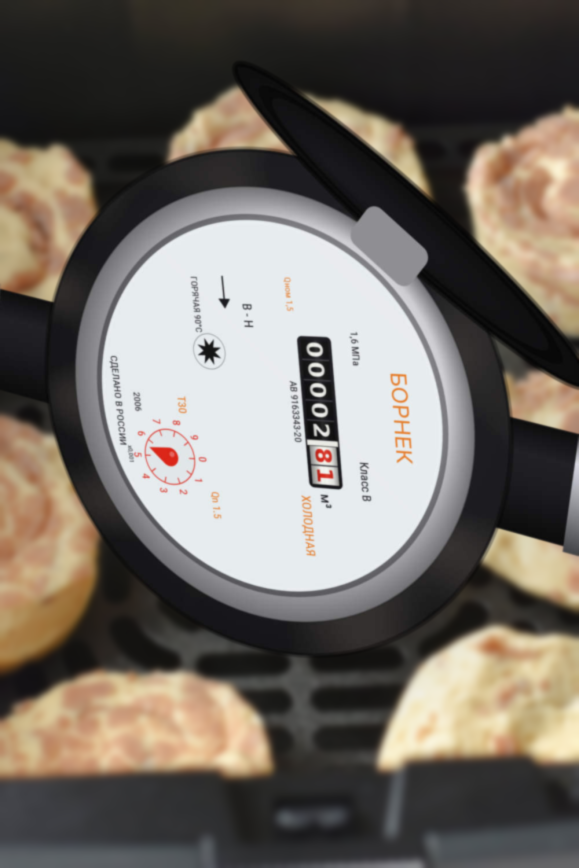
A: 2.815 m³
